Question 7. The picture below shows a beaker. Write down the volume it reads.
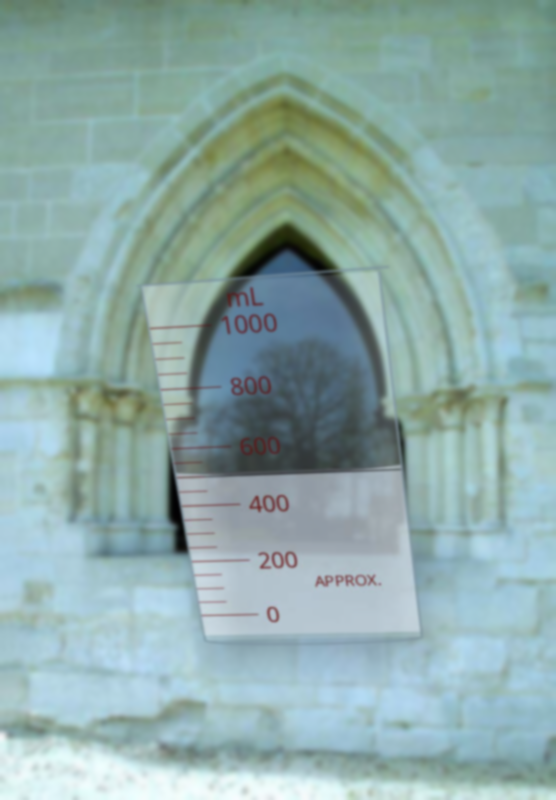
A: 500 mL
